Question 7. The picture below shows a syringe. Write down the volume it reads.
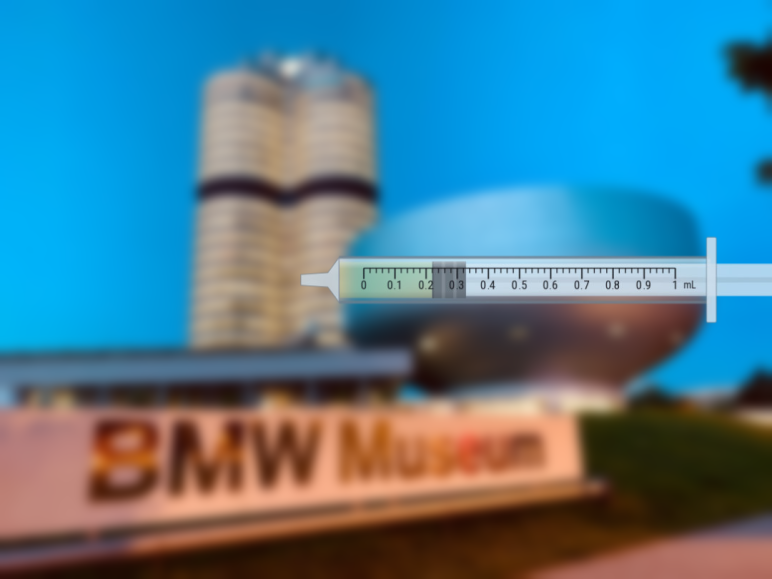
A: 0.22 mL
